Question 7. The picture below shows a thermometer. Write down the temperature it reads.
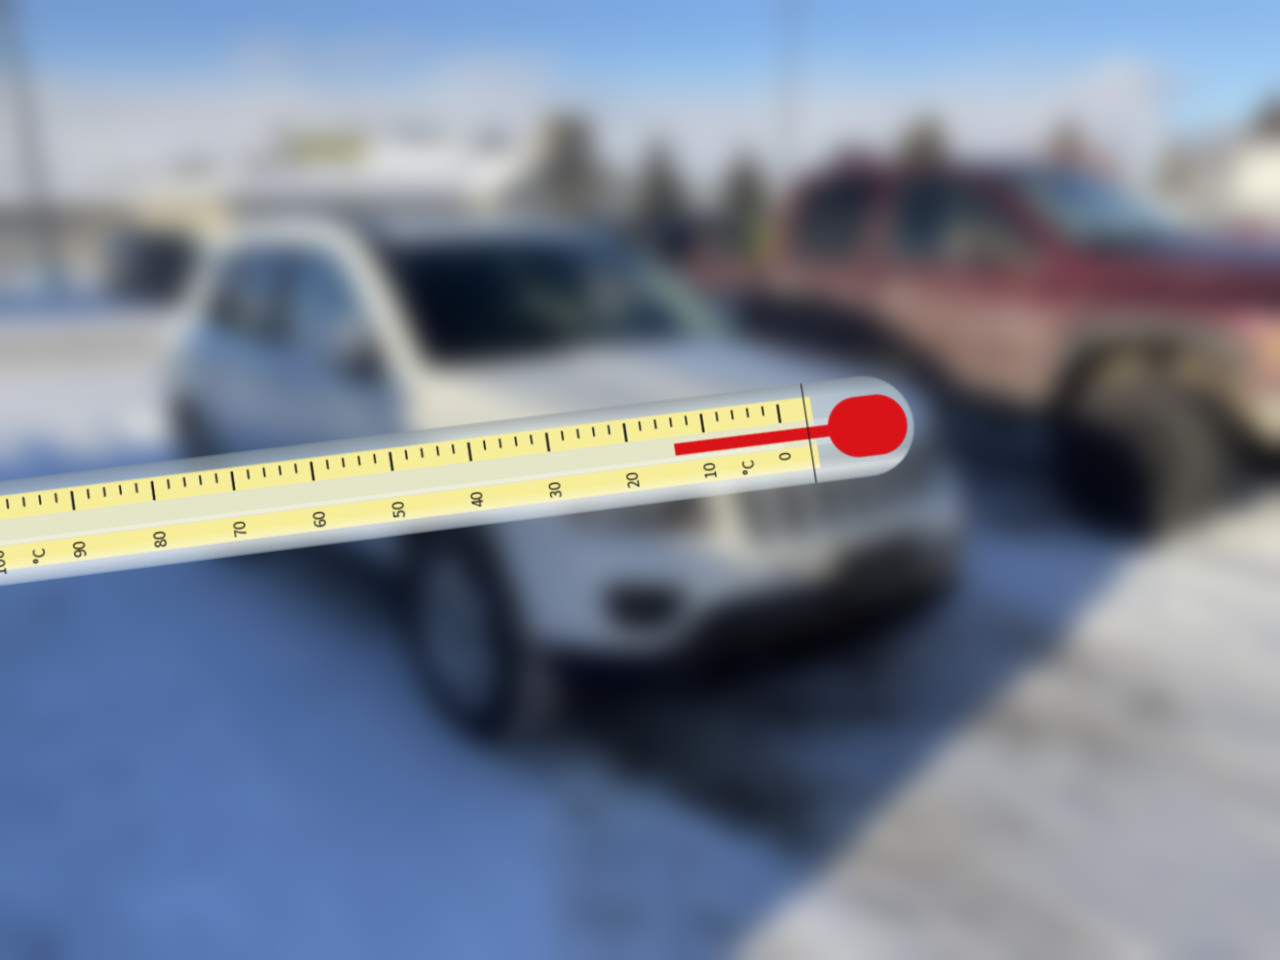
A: 14 °C
